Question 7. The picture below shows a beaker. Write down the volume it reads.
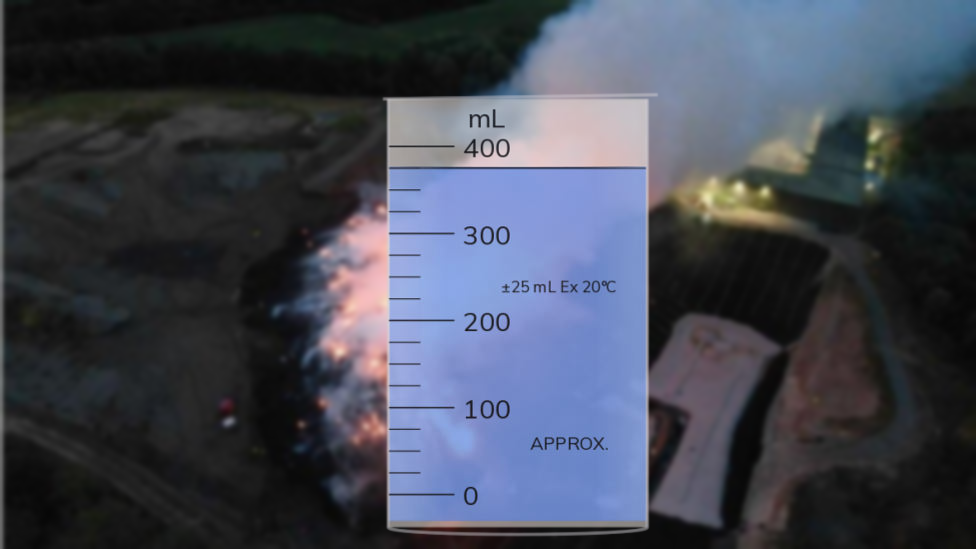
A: 375 mL
